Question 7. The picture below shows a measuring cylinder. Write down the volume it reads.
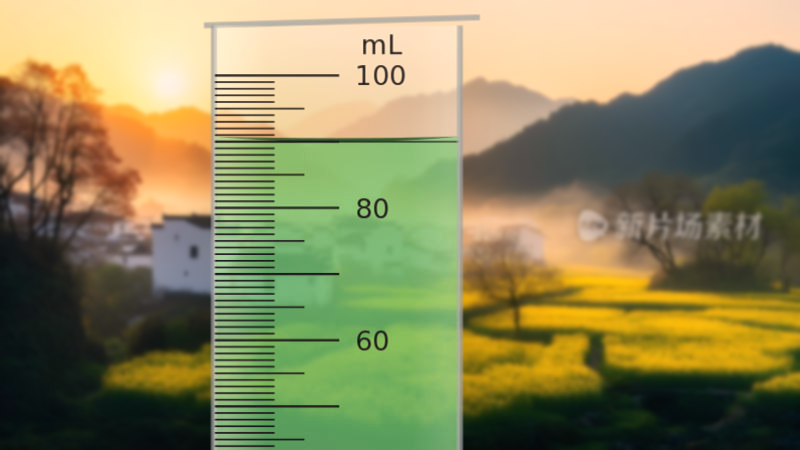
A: 90 mL
